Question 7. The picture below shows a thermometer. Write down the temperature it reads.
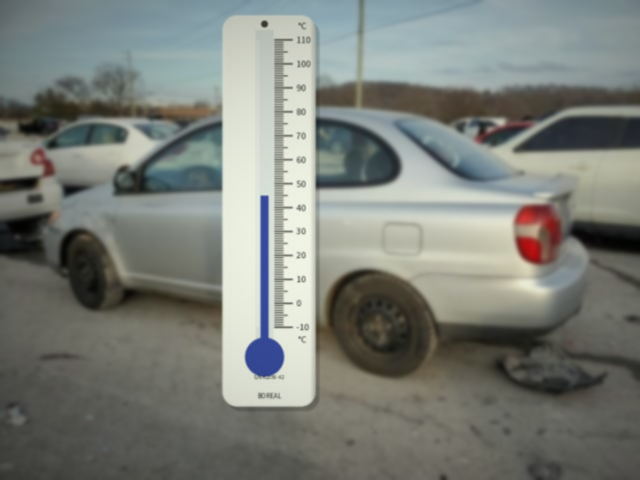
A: 45 °C
